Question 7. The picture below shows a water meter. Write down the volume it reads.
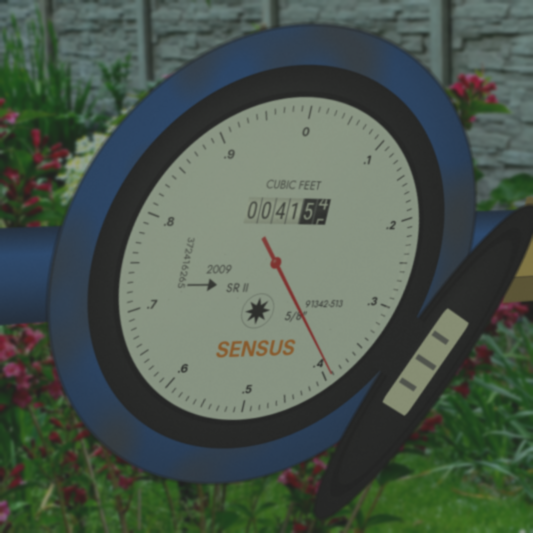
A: 4154.39 ft³
